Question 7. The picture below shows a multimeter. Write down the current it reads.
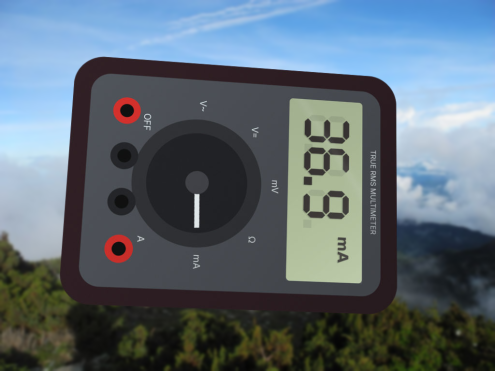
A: 36.9 mA
